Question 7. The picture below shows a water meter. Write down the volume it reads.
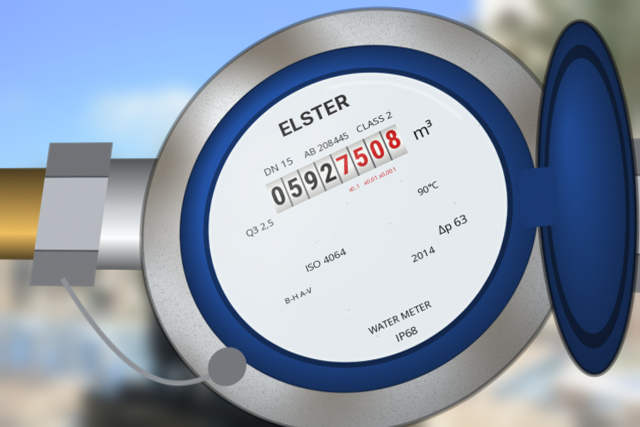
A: 592.7508 m³
